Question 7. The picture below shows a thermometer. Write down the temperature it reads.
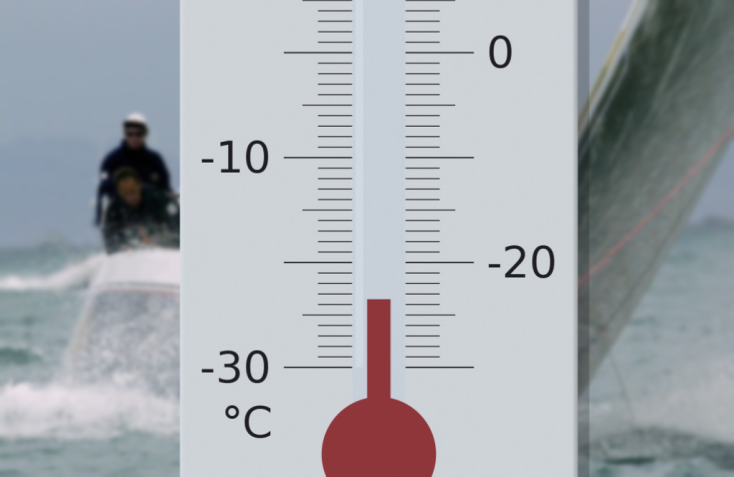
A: -23.5 °C
